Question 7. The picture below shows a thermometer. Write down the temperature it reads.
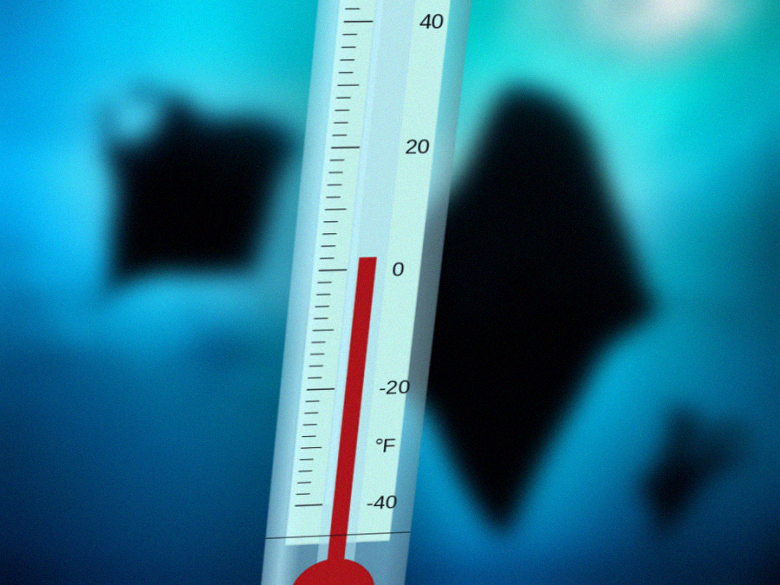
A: 2 °F
